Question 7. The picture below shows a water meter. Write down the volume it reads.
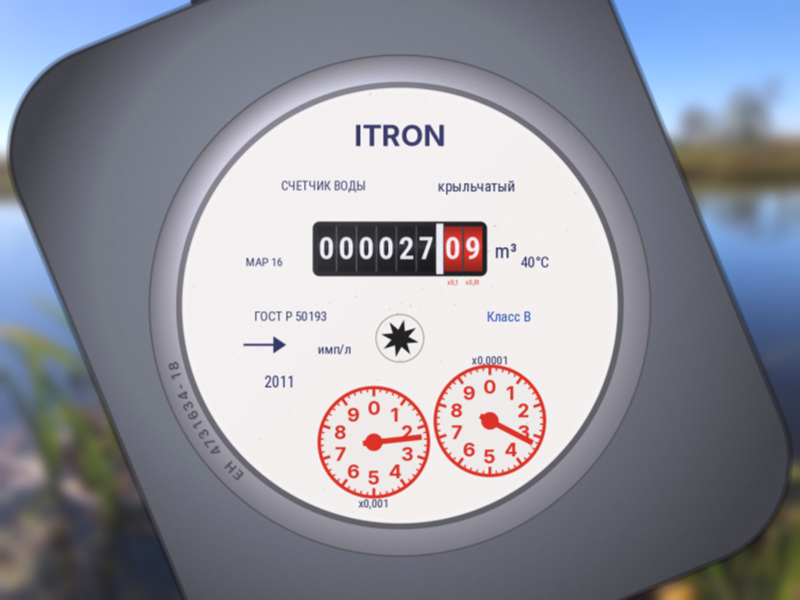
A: 27.0923 m³
